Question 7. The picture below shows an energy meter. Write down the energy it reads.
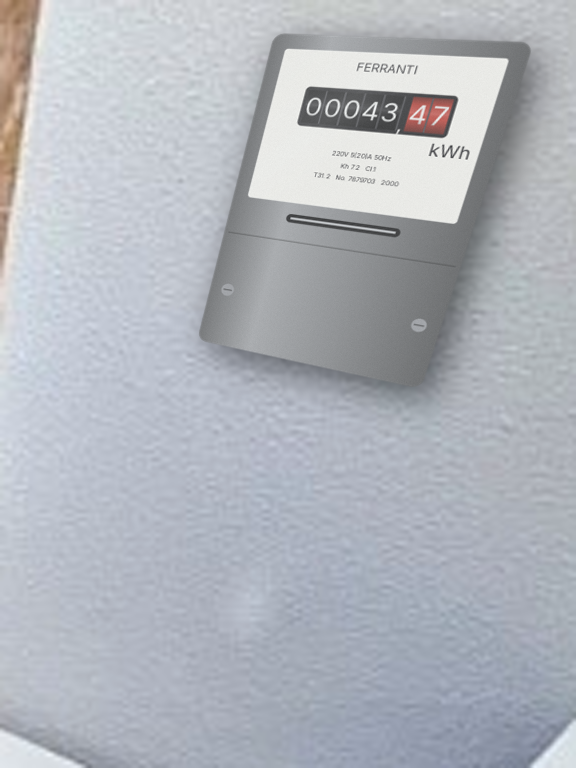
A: 43.47 kWh
